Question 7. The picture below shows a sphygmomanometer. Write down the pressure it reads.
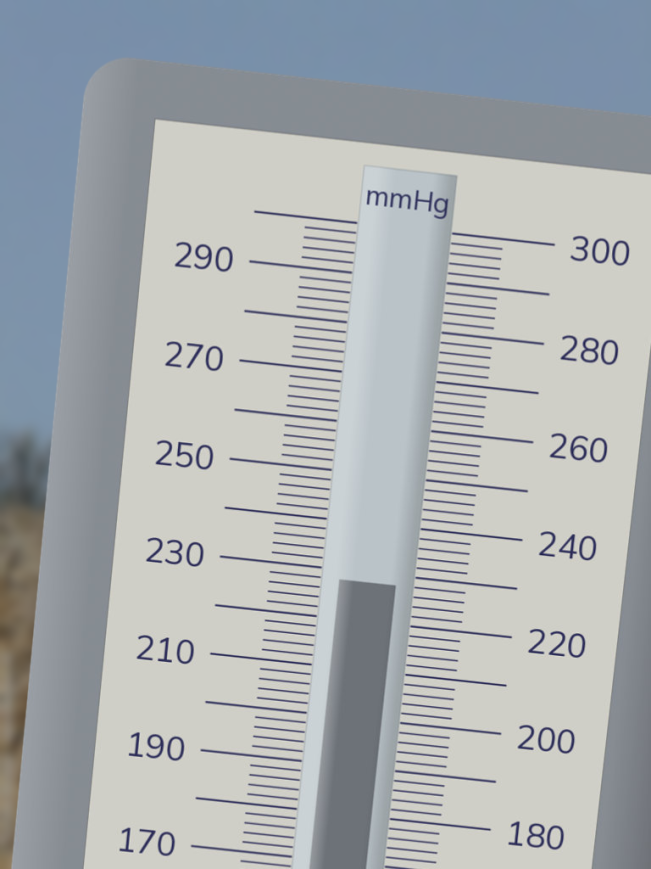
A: 228 mmHg
